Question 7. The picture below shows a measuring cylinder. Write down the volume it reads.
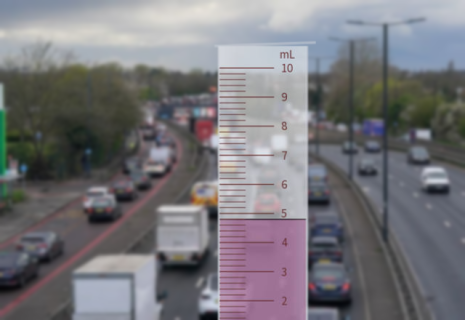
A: 4.8 mL
